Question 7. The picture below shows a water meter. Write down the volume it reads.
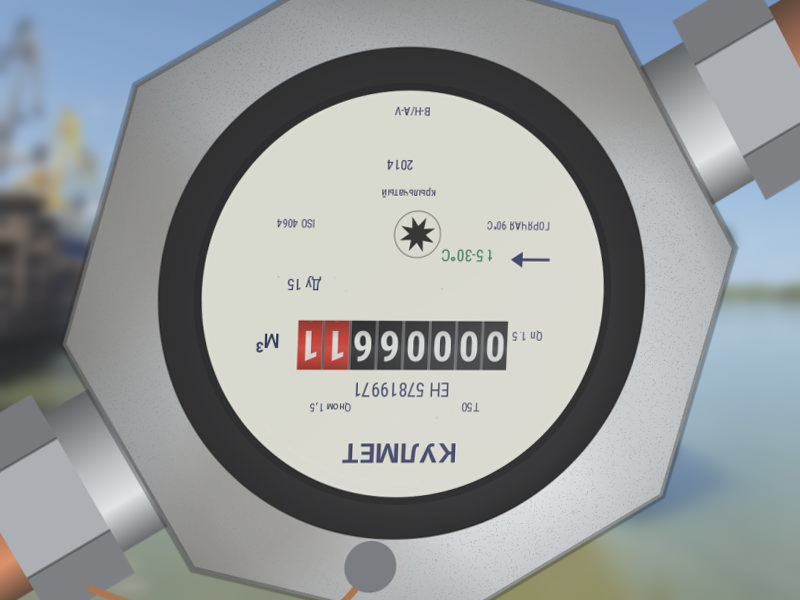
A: 66.11 m³
